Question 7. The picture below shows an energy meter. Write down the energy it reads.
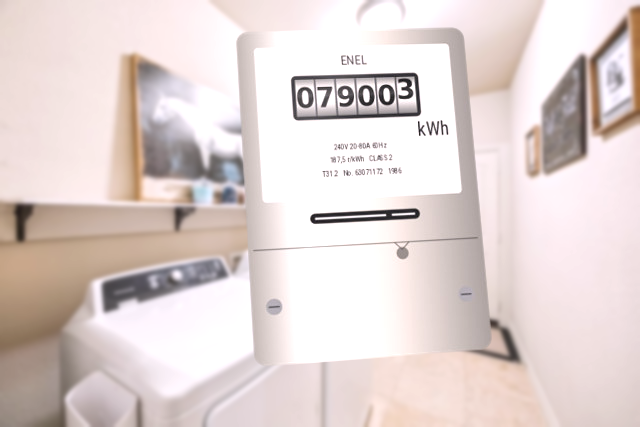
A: 79003 kWh
